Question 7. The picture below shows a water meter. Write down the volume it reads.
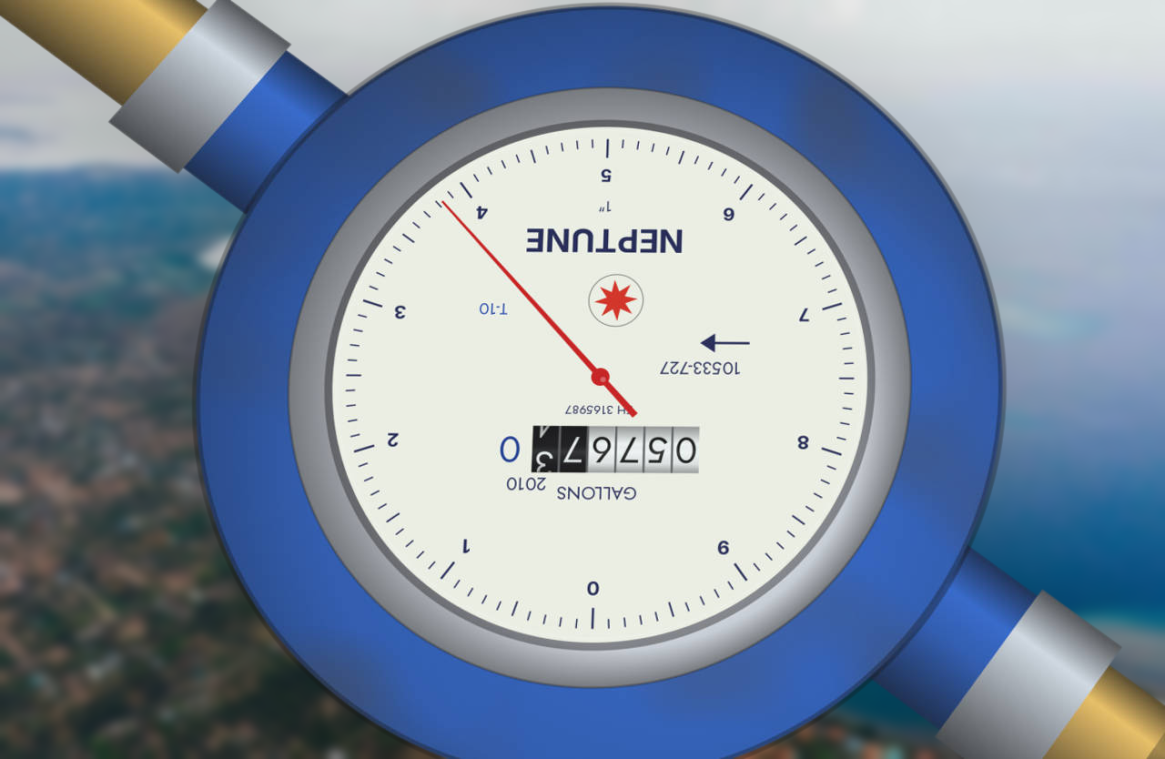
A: 576733.8 gal
